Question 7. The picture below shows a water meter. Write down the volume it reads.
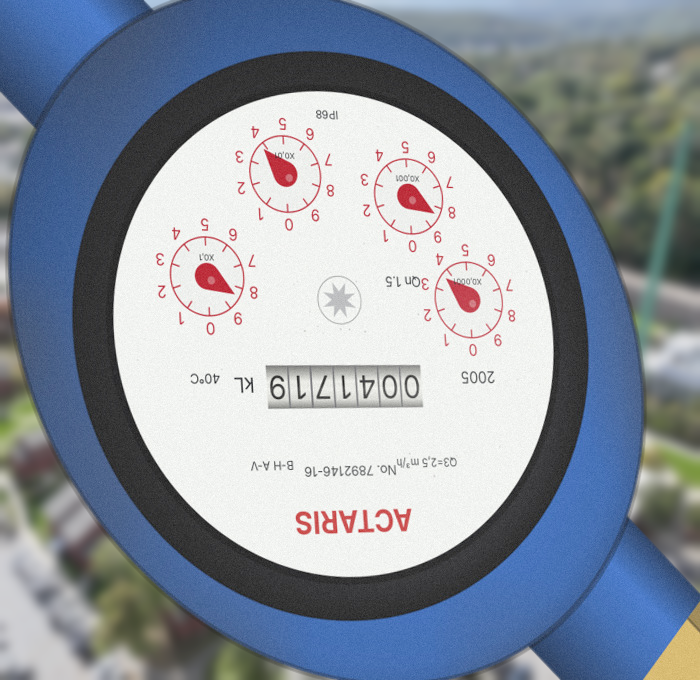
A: 41719.8383 kL
